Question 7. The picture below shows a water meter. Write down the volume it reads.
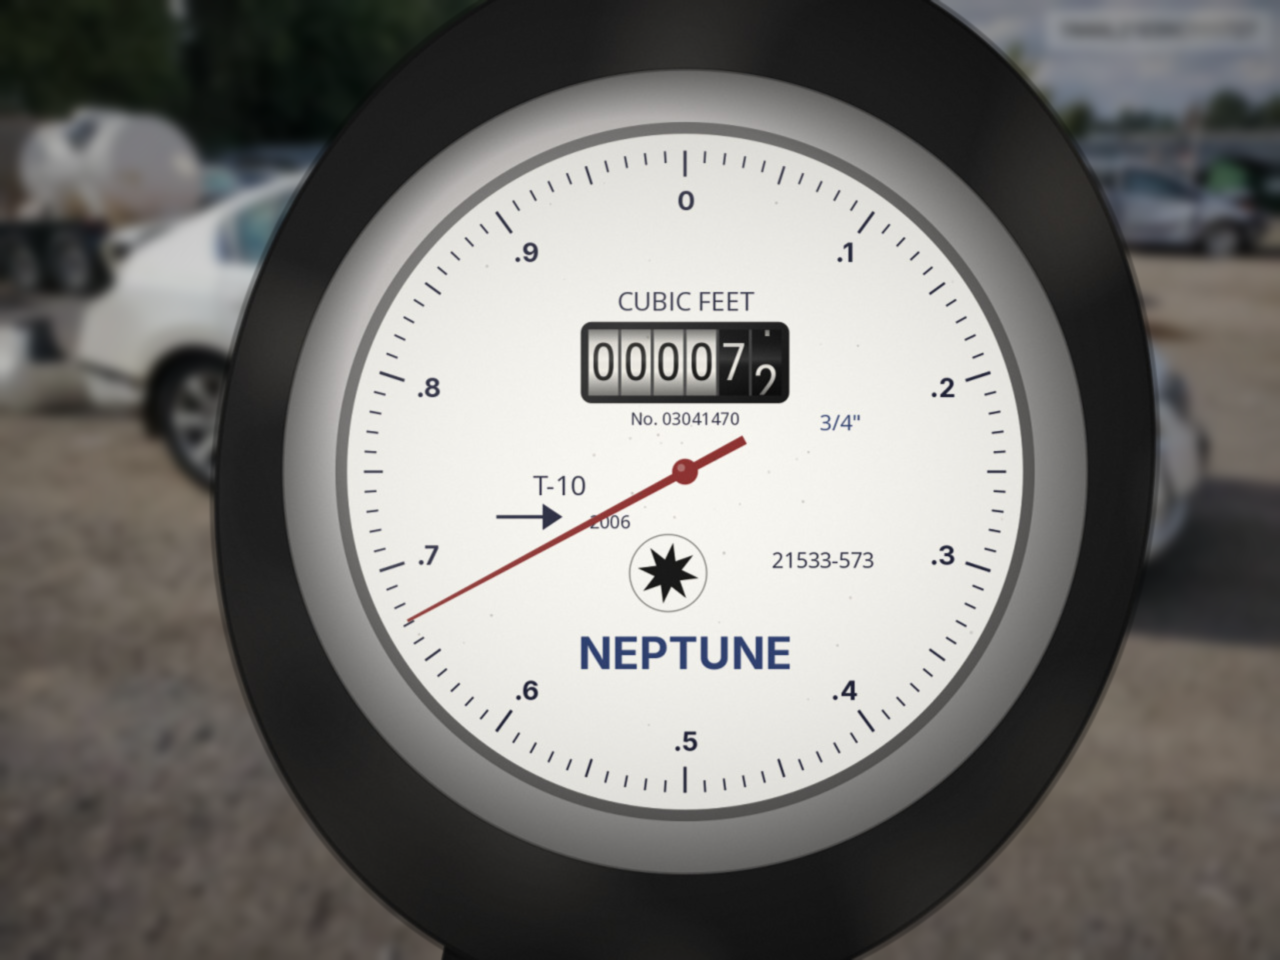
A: 71.67 ft³
